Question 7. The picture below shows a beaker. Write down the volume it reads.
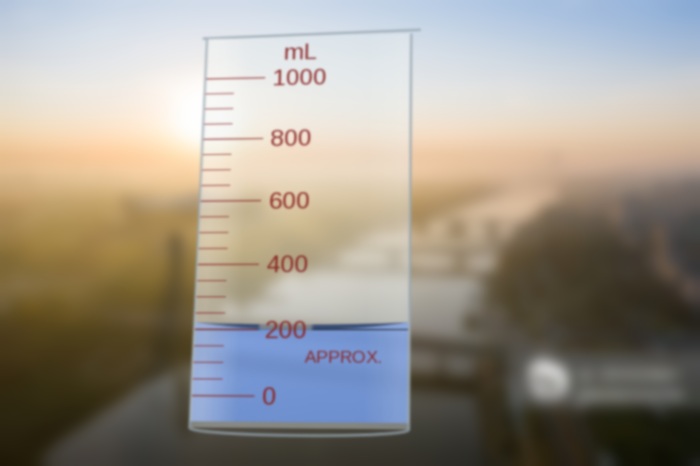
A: 200 mL
